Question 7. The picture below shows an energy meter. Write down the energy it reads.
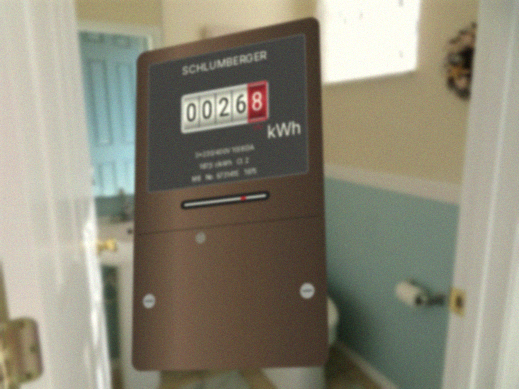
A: 26.8 kWh
